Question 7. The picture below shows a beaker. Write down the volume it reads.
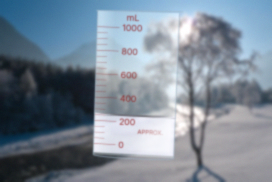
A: 250 mL
